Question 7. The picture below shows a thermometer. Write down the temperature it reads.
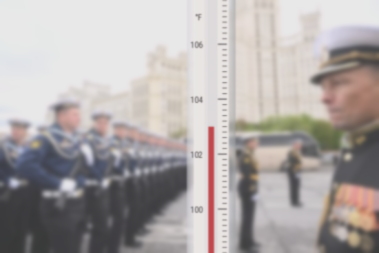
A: 103 °F
